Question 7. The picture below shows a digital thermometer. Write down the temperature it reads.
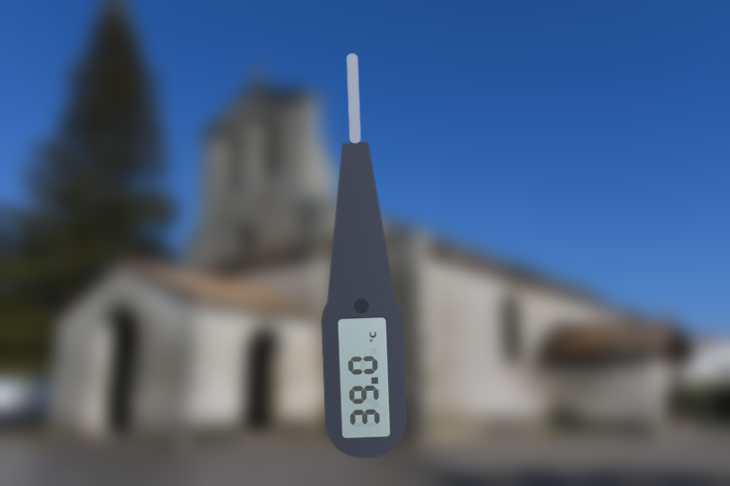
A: 39.0 °C
